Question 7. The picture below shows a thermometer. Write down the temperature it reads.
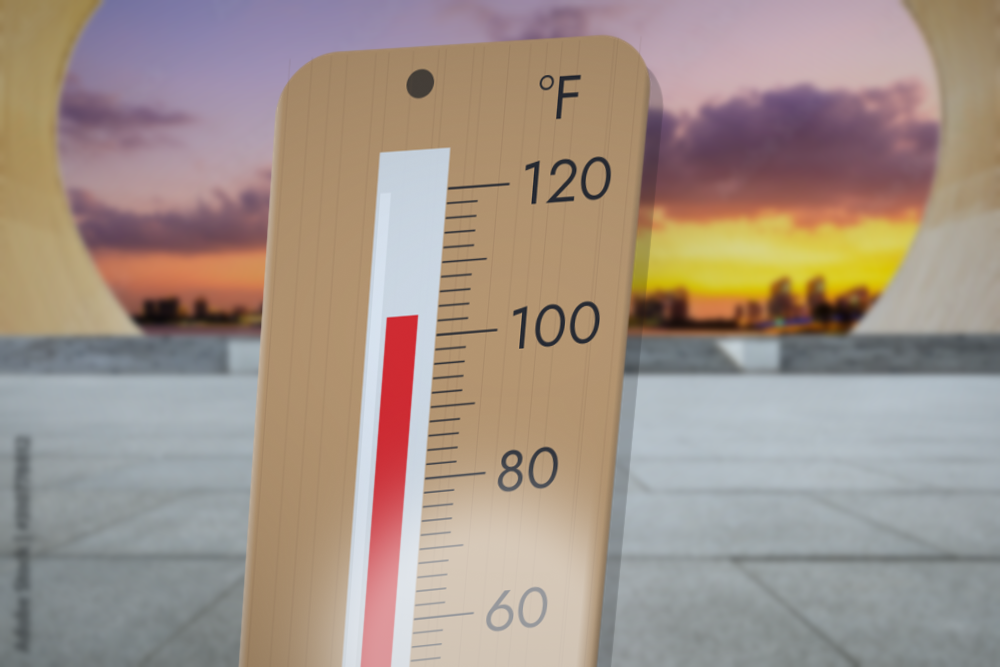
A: 103 °F
